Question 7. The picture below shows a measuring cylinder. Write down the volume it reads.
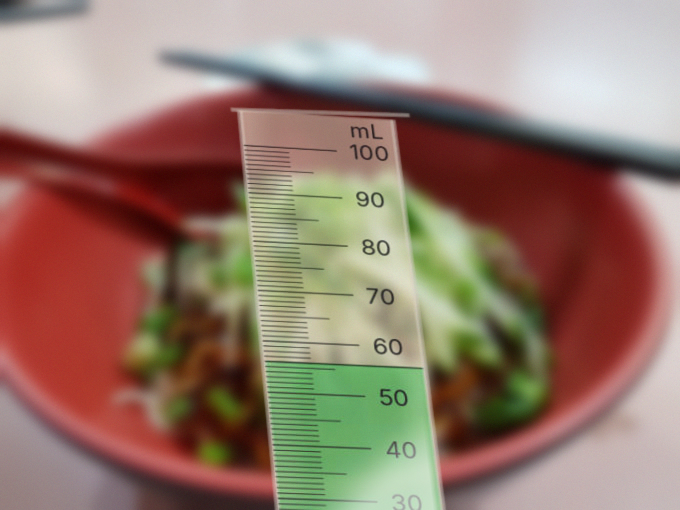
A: 56 mL
